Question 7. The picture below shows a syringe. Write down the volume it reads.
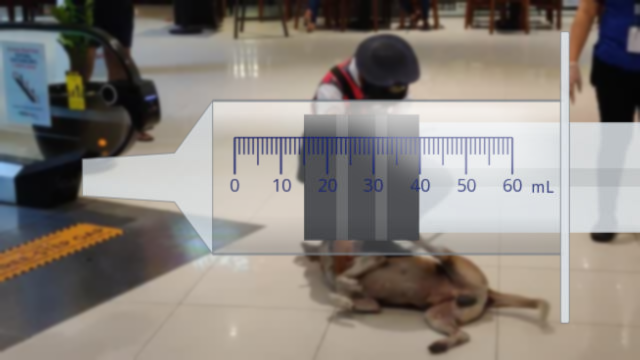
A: 15 mL
